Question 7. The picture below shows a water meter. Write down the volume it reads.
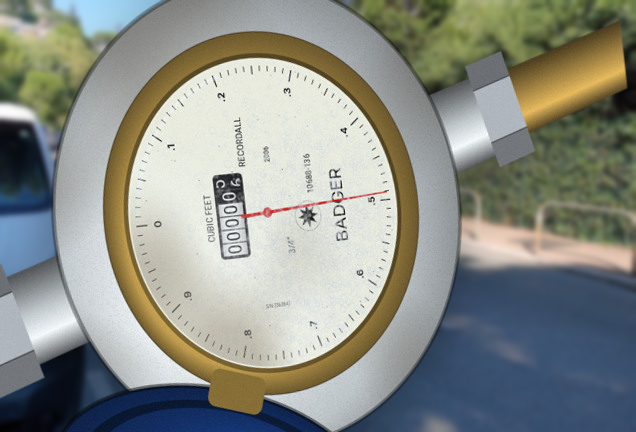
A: 5.49 ft³
